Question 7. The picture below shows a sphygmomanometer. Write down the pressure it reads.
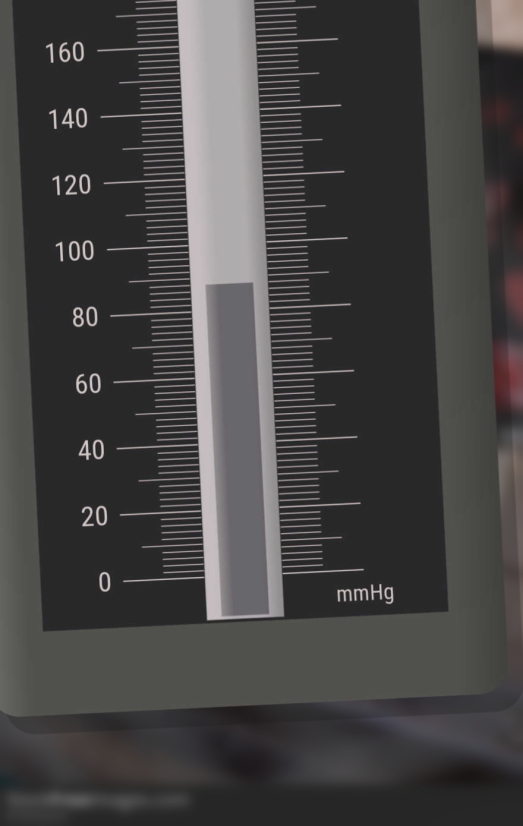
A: 88 mmHg
